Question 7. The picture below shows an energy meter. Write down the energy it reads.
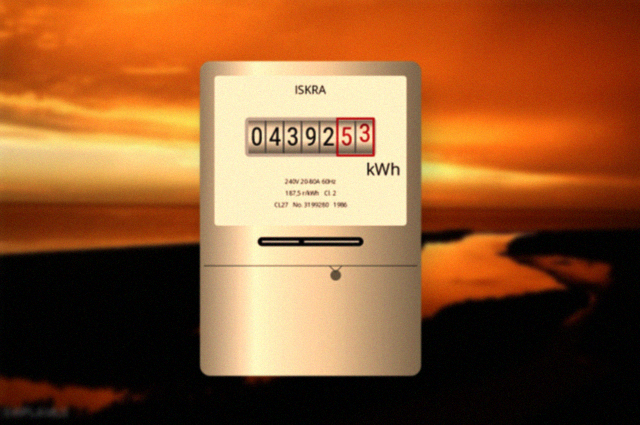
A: 4392.53 kWh
